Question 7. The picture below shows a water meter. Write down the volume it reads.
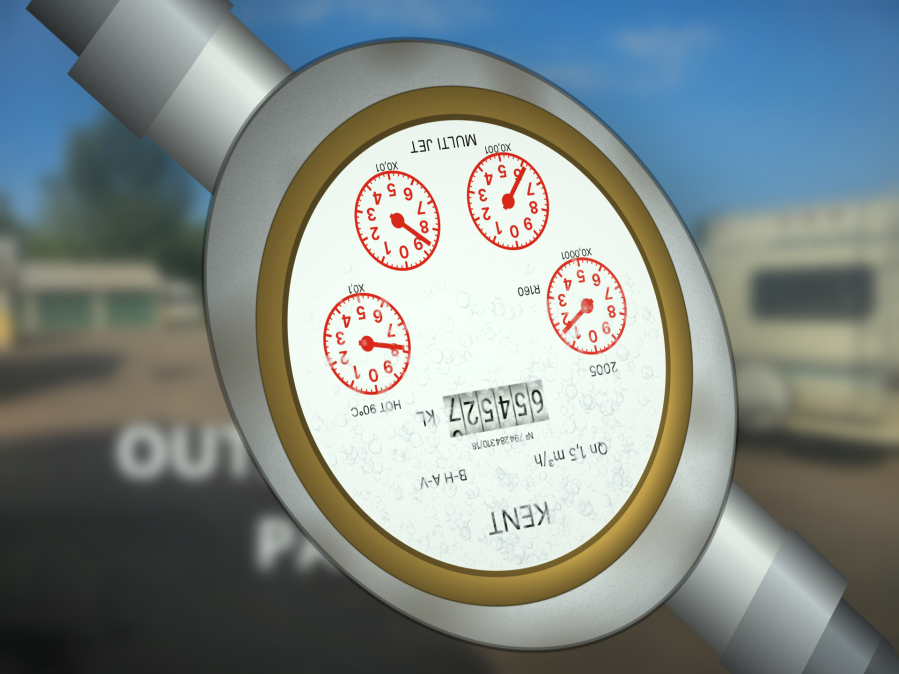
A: 654526.7861 kL
